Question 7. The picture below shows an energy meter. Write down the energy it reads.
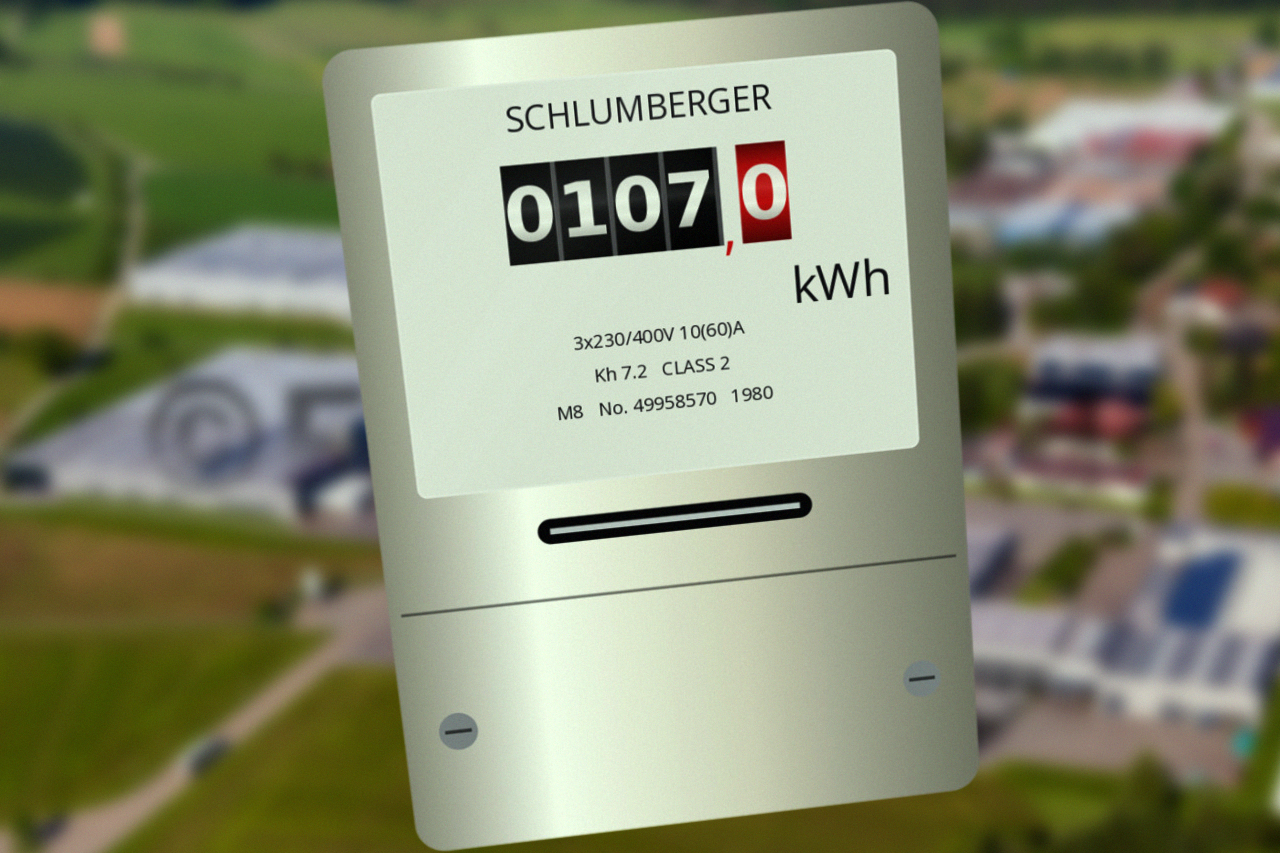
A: 107.0 kWh
